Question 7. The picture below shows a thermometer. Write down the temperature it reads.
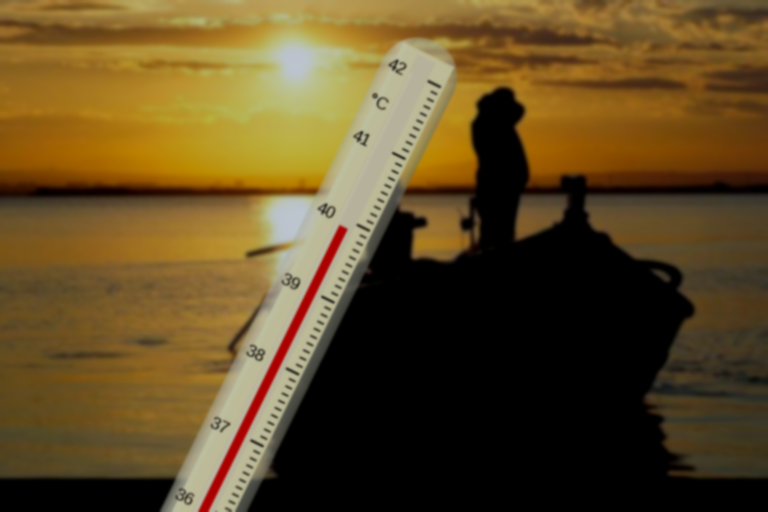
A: 39.9 °C
